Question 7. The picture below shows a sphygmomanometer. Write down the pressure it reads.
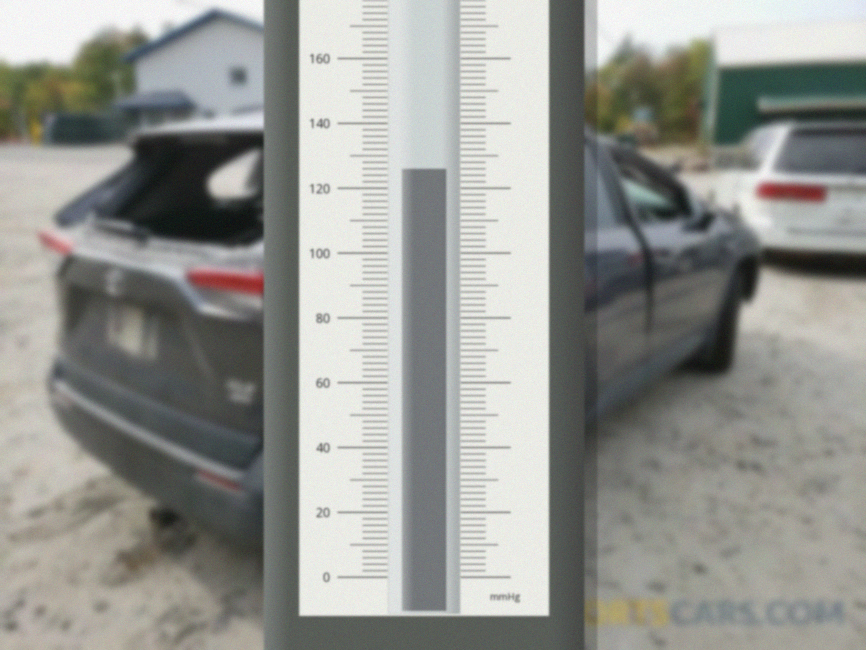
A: 126 mmHg
